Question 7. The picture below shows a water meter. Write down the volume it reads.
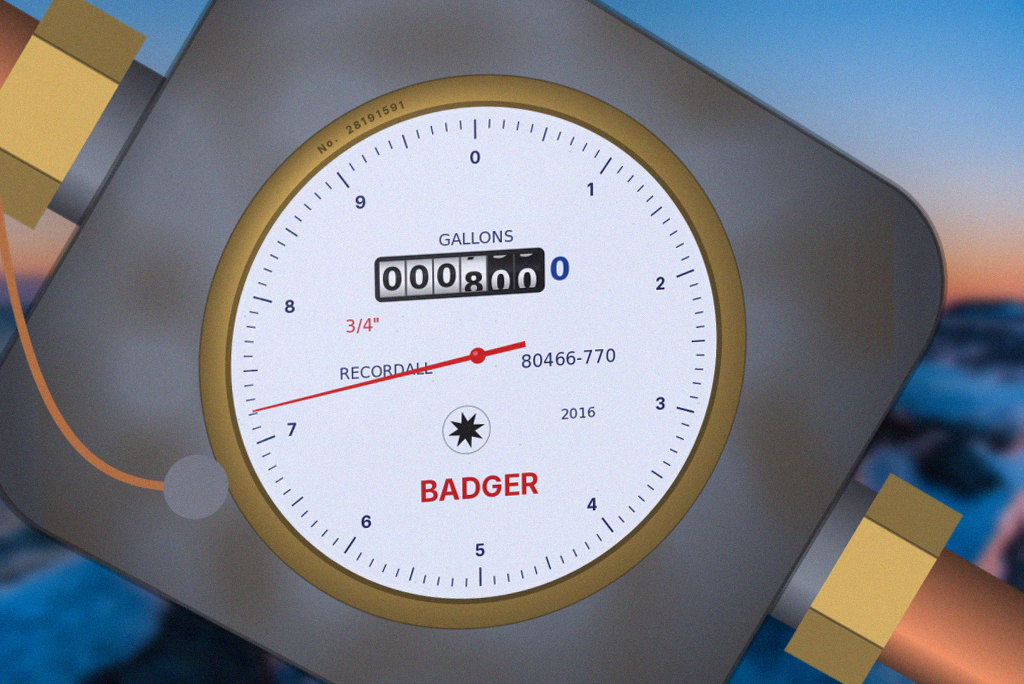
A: 7997.2 gal
